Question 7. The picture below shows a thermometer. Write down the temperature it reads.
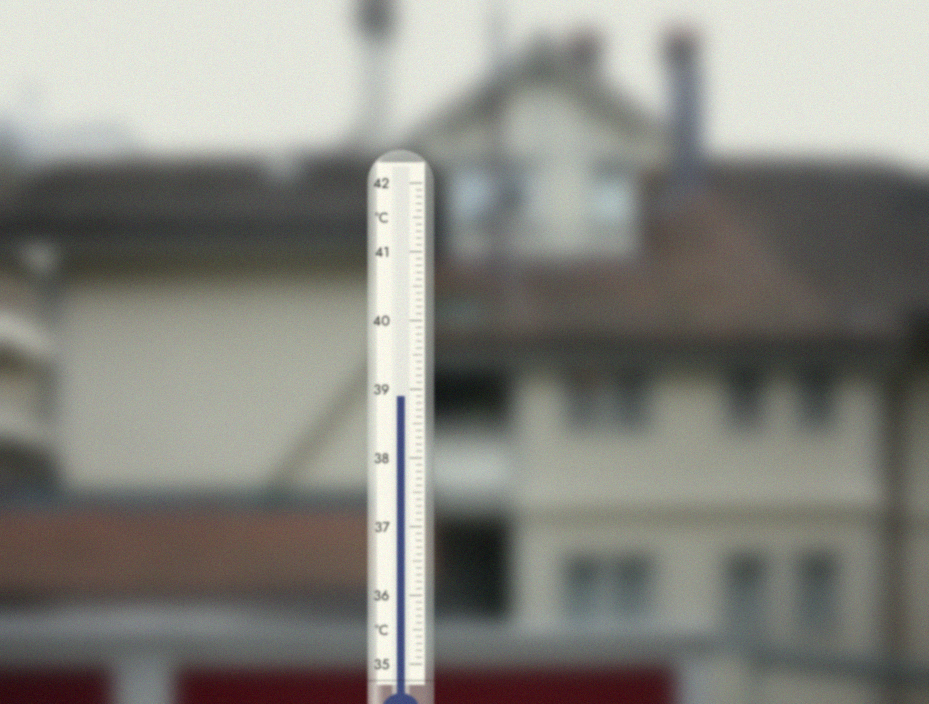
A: 38.9 °C
